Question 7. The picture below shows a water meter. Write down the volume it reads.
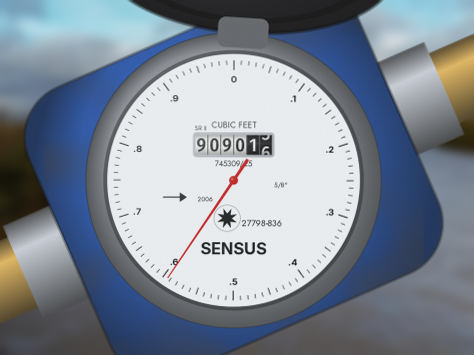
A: 909015.59 ft³
